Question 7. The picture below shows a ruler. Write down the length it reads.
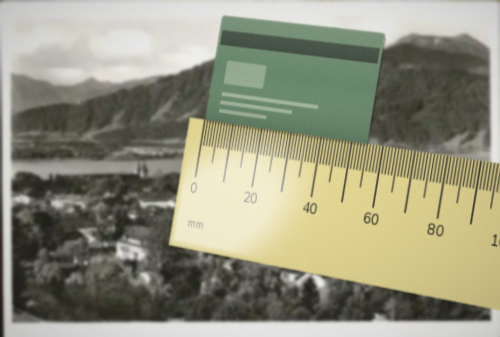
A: 55 mm
